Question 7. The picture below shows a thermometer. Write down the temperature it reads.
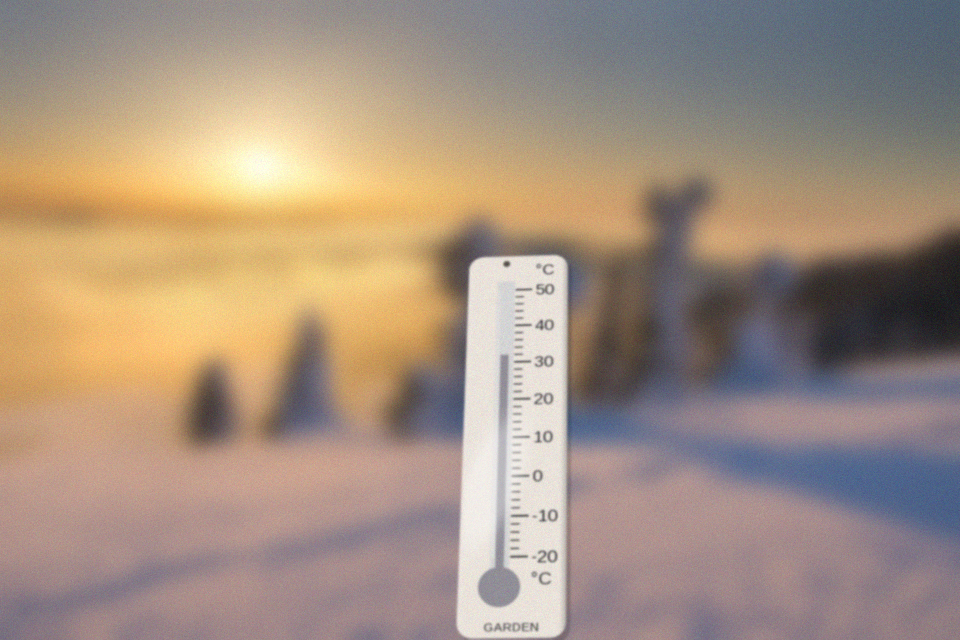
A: 32 °C
